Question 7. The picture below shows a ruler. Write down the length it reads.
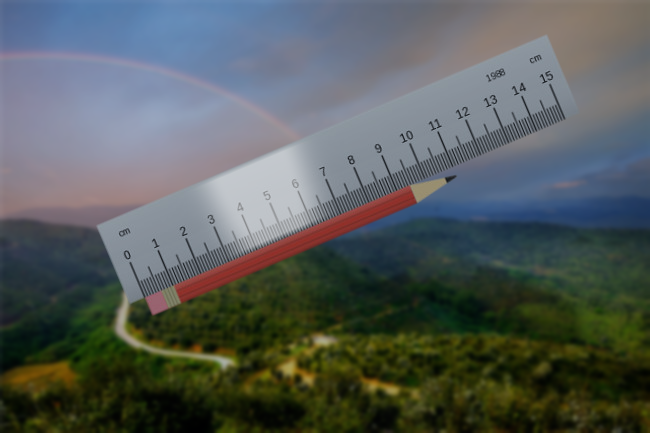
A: 11 cm
